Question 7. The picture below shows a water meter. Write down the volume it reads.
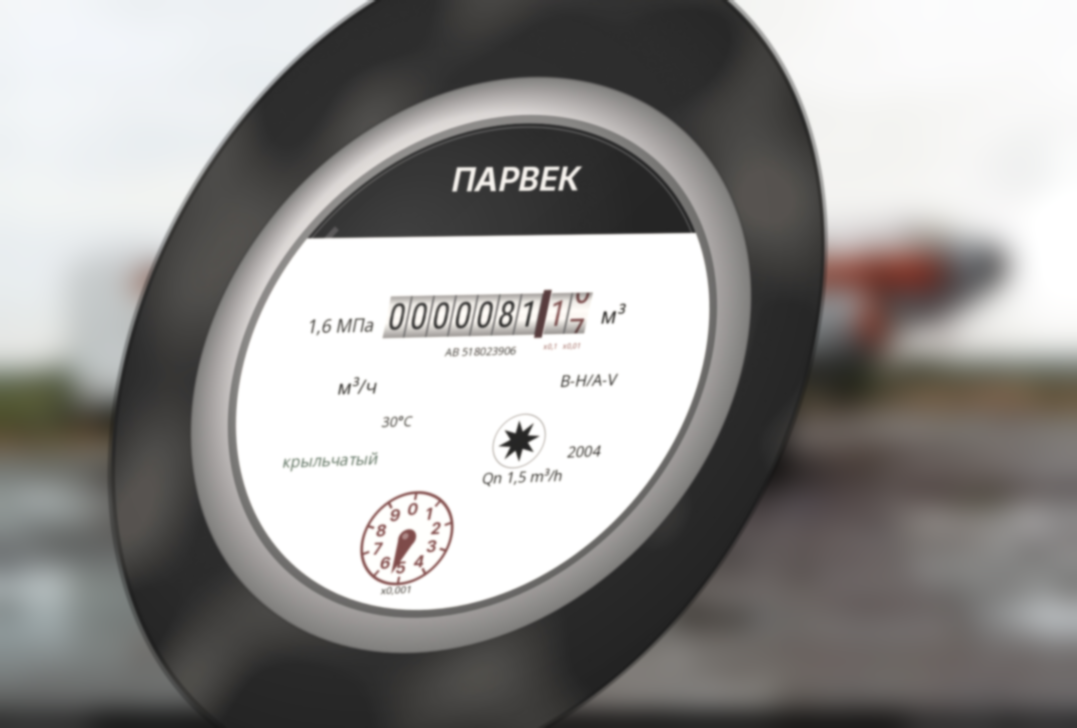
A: 81.165 m³
